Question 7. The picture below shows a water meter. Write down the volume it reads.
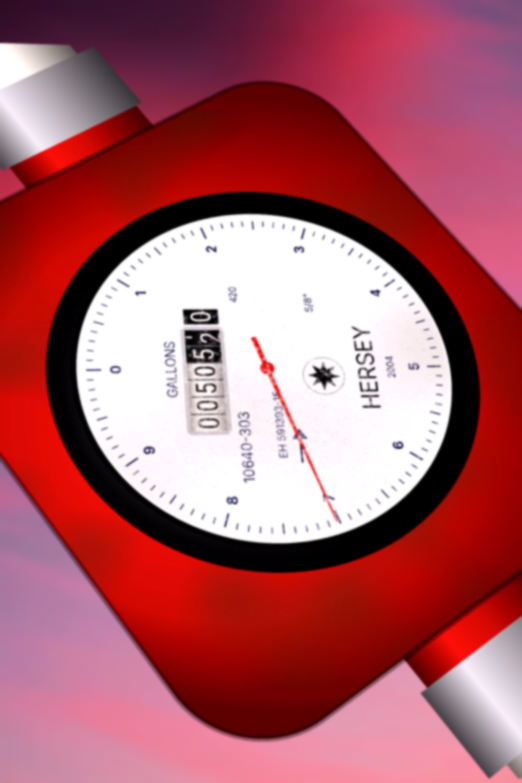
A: 50517.0 gal
